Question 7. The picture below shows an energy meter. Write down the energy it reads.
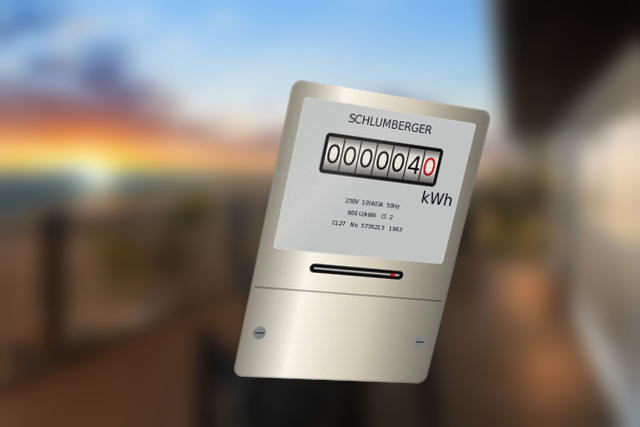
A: 4.0 kWh
